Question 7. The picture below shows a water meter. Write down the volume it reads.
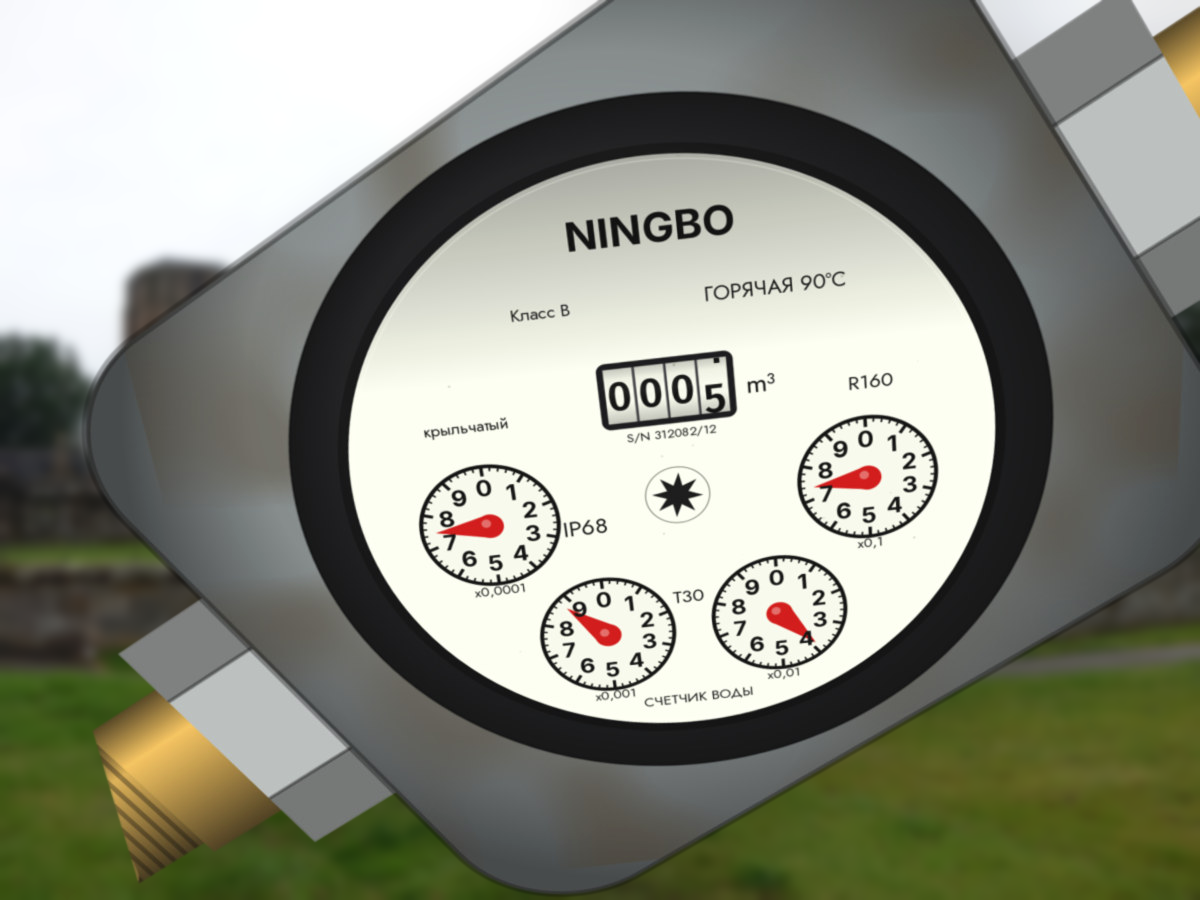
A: 4.7387 m³
